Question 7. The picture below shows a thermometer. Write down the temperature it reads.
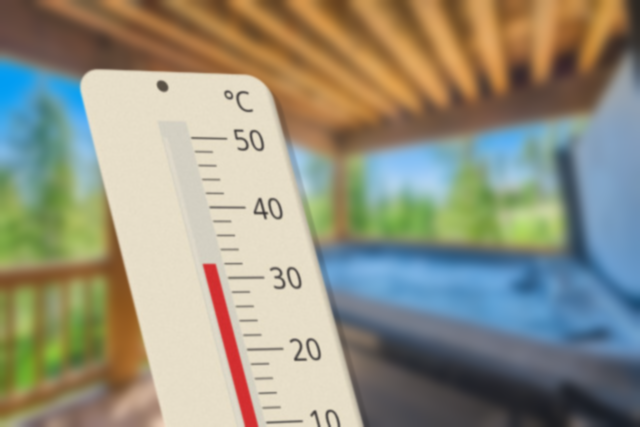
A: 32 °C
